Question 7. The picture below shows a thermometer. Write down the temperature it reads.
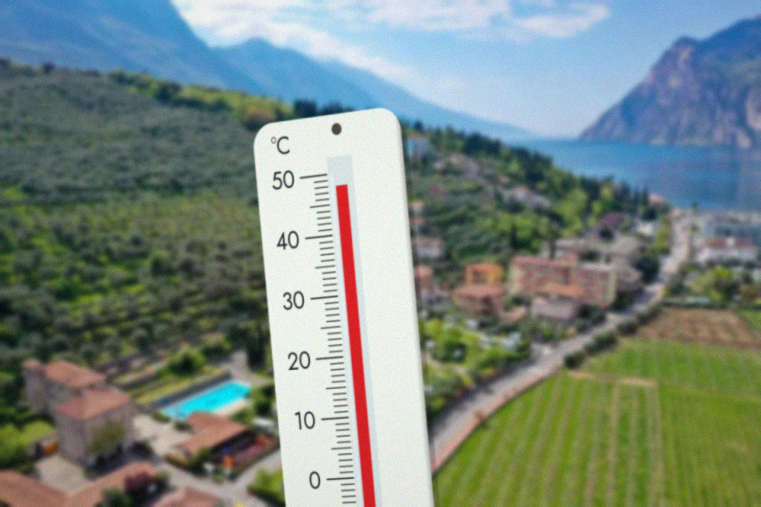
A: 48 °C
